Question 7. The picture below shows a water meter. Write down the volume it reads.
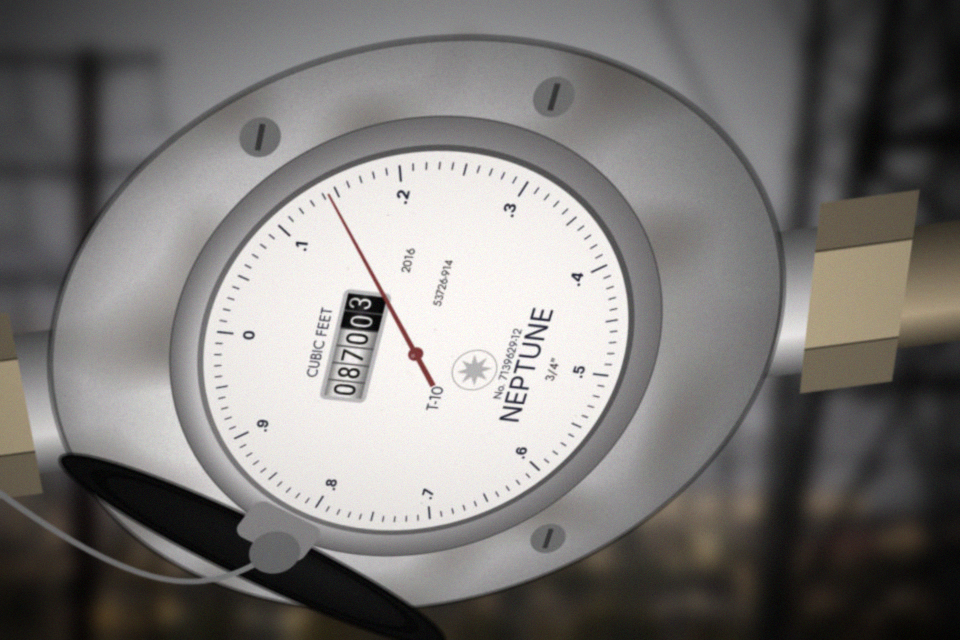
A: 87003.14 ft³
